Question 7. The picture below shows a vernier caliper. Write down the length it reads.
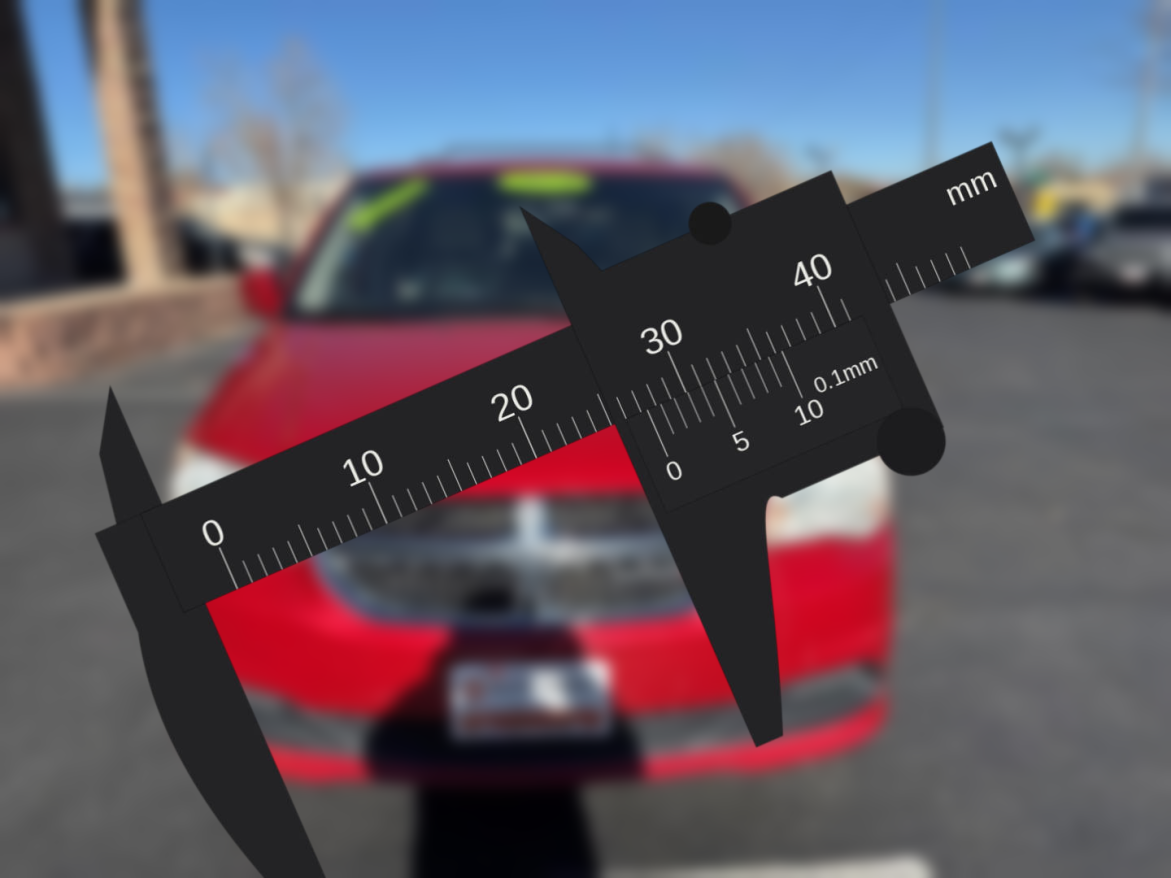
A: 27.4 mm
